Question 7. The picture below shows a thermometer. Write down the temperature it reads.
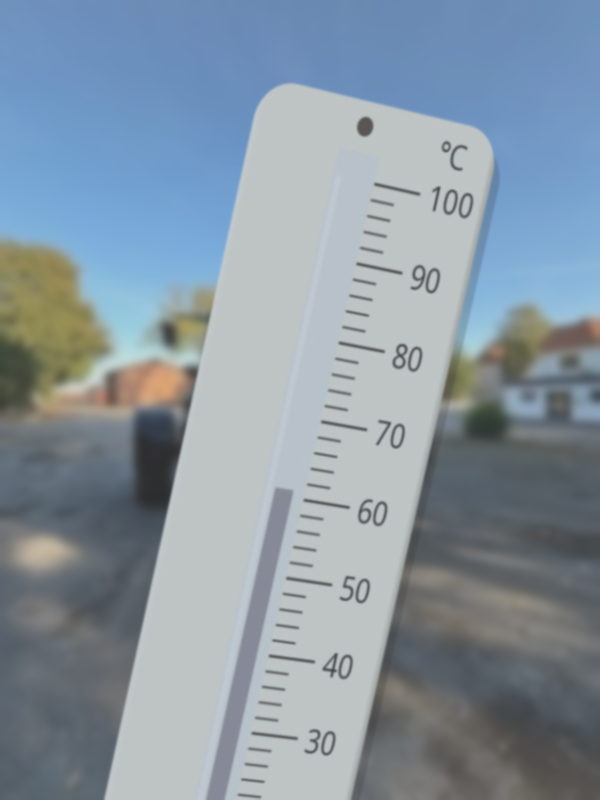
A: 61 °C
